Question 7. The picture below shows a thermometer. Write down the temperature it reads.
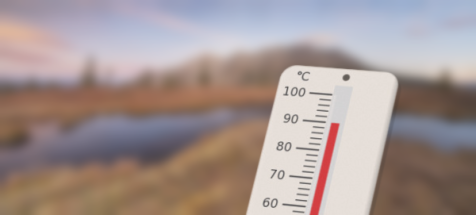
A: 90 °C
